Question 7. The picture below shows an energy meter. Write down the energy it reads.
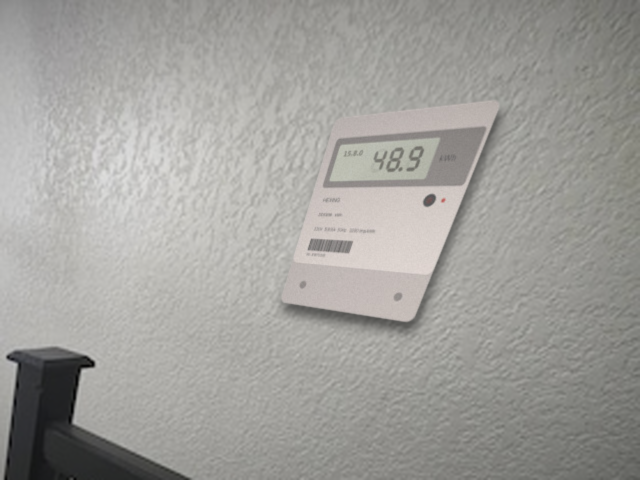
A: 48.9 kWh
